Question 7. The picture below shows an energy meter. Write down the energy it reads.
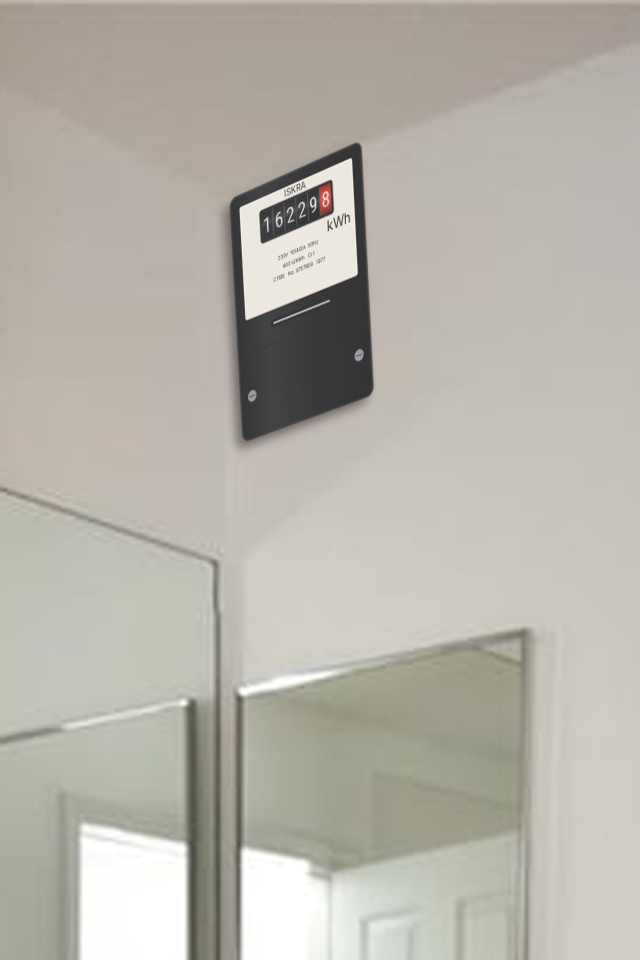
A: 16229.8 kWh
